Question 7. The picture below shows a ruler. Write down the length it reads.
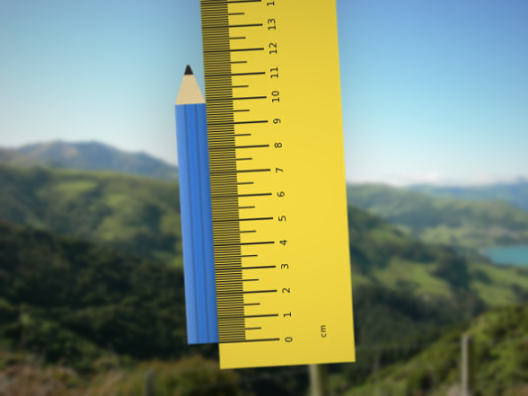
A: 11.5 cm
